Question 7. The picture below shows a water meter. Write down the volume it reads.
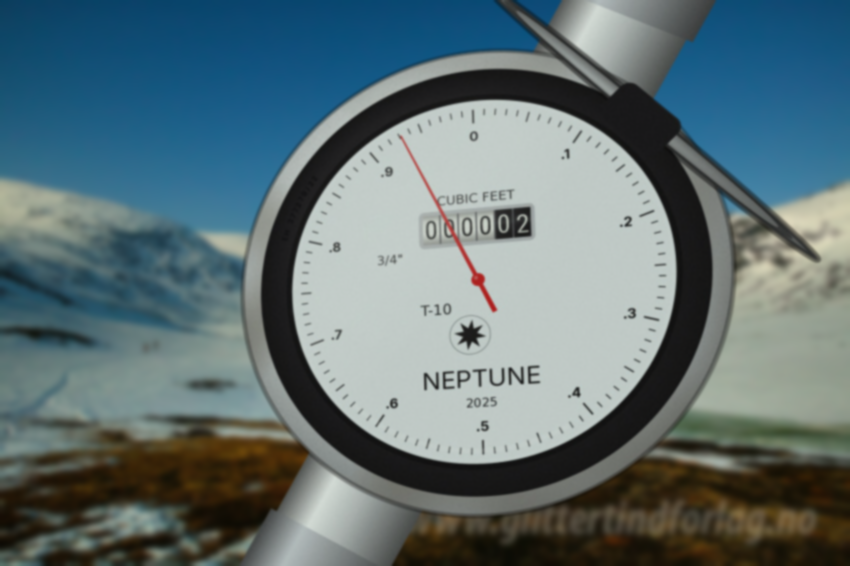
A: 1.93 ft³
